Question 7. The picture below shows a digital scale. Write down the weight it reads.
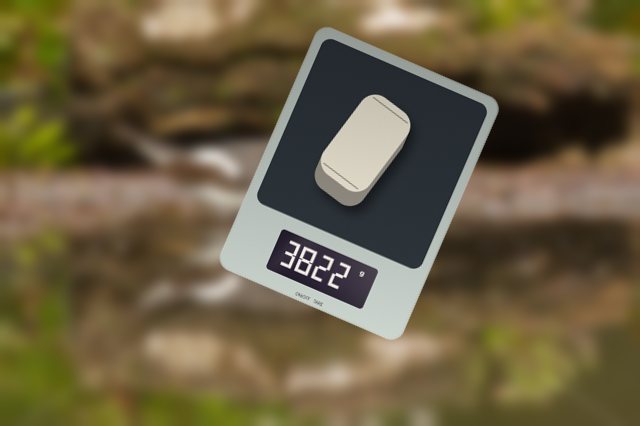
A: 3822 g
